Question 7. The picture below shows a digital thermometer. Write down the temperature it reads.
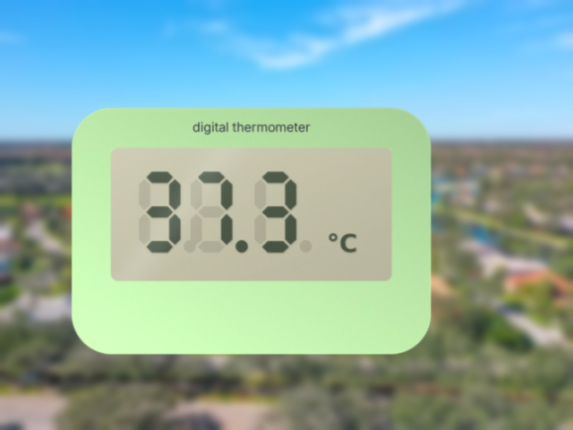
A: 37.3 °C
